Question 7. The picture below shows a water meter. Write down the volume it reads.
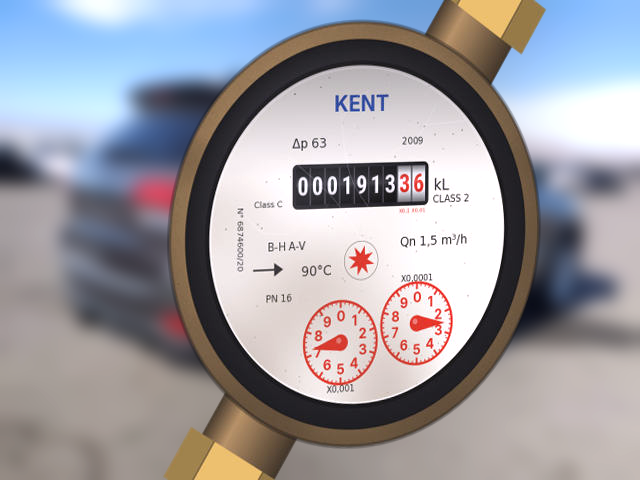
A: 1913.3672 kL
